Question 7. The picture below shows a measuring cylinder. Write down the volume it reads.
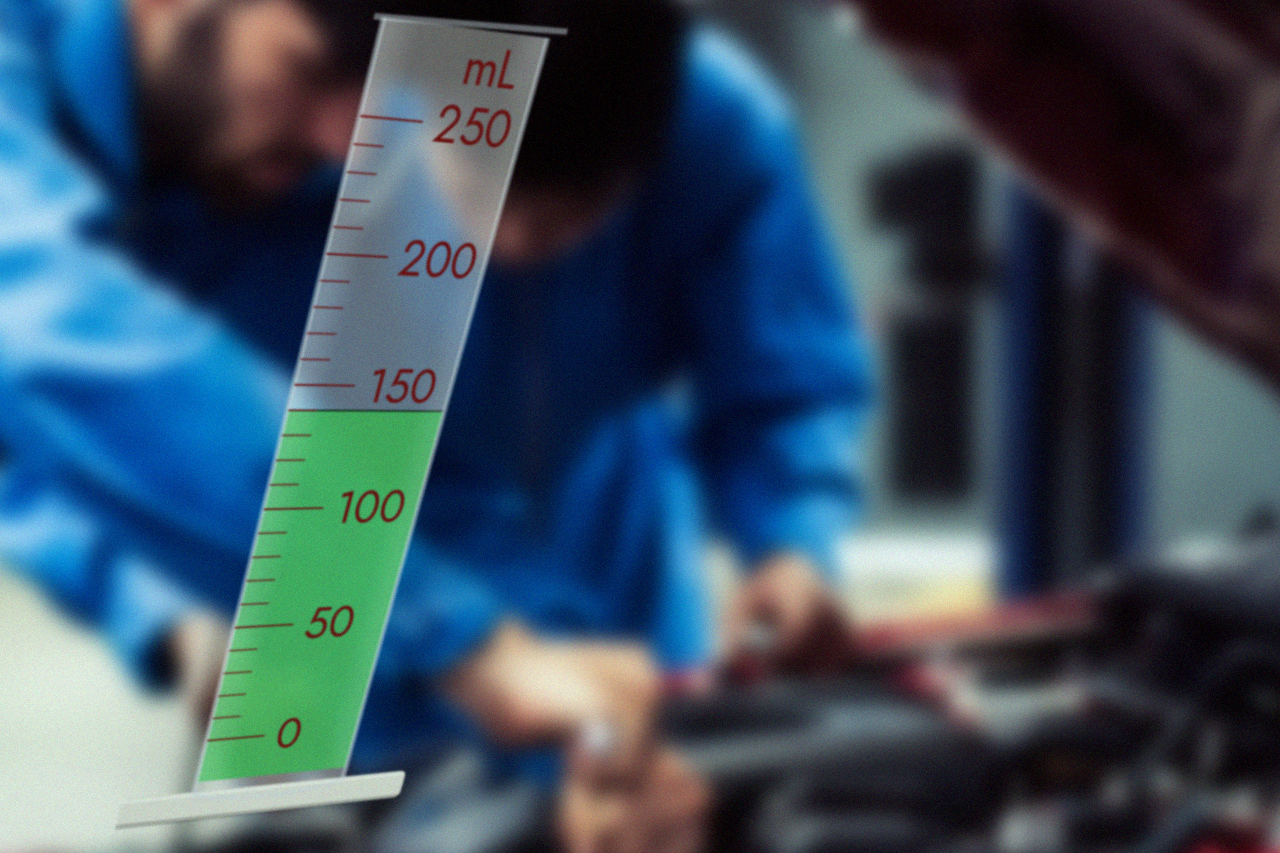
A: 140 mL
